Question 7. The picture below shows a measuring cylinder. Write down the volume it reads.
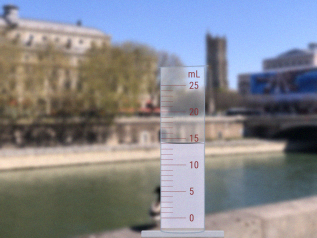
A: 14 mL
